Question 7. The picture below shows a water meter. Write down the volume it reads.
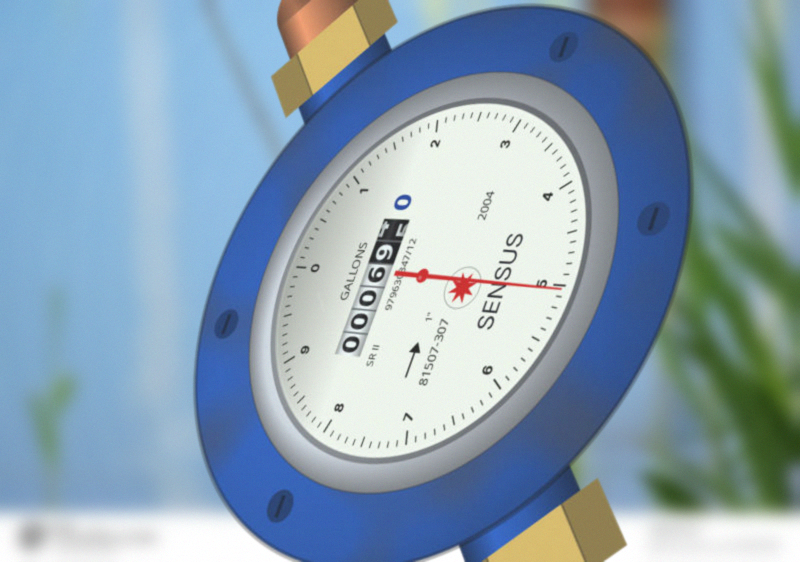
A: 6945.0 gal
